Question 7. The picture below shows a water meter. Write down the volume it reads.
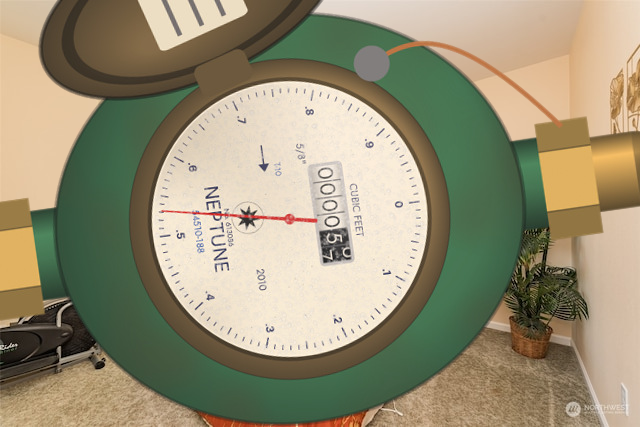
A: 56.53 ft³
